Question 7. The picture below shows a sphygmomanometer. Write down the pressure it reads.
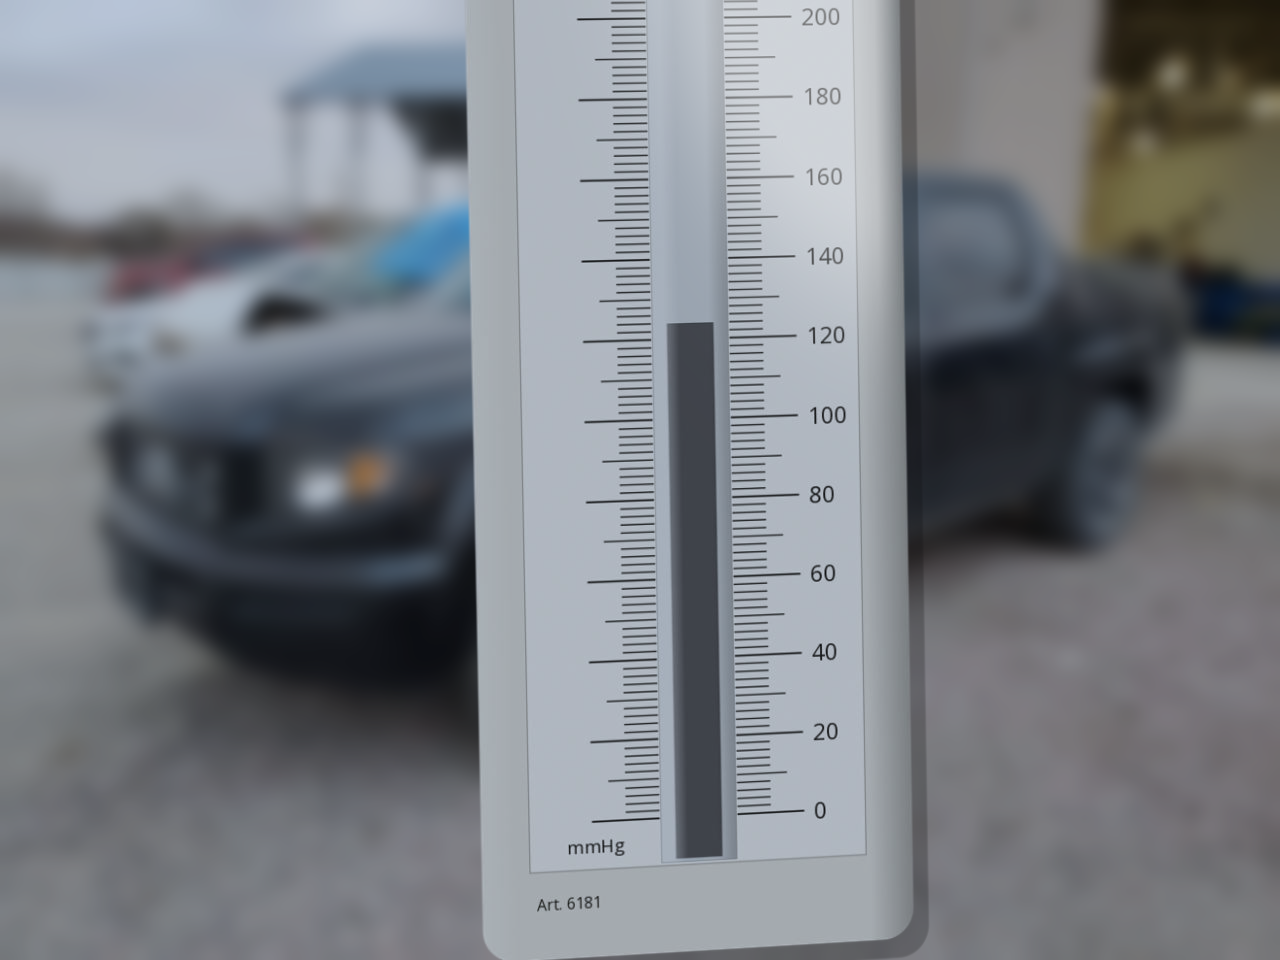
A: 124 mmHg
